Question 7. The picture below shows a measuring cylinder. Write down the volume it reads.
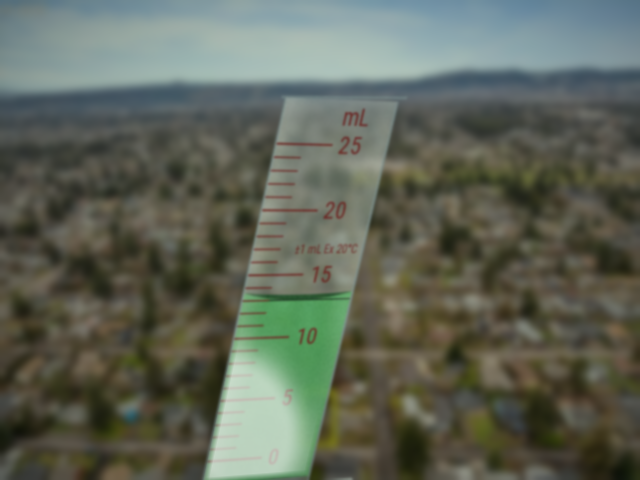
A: 13 mL
